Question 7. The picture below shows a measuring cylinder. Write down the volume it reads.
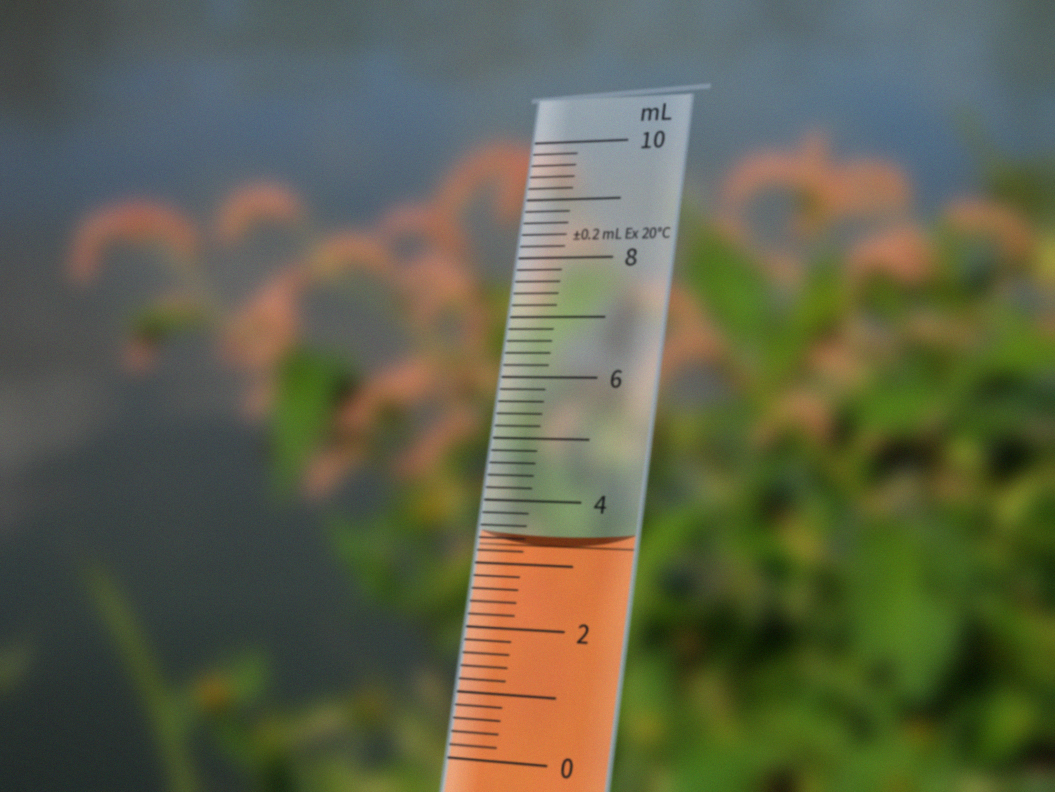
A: 3.3 mL
